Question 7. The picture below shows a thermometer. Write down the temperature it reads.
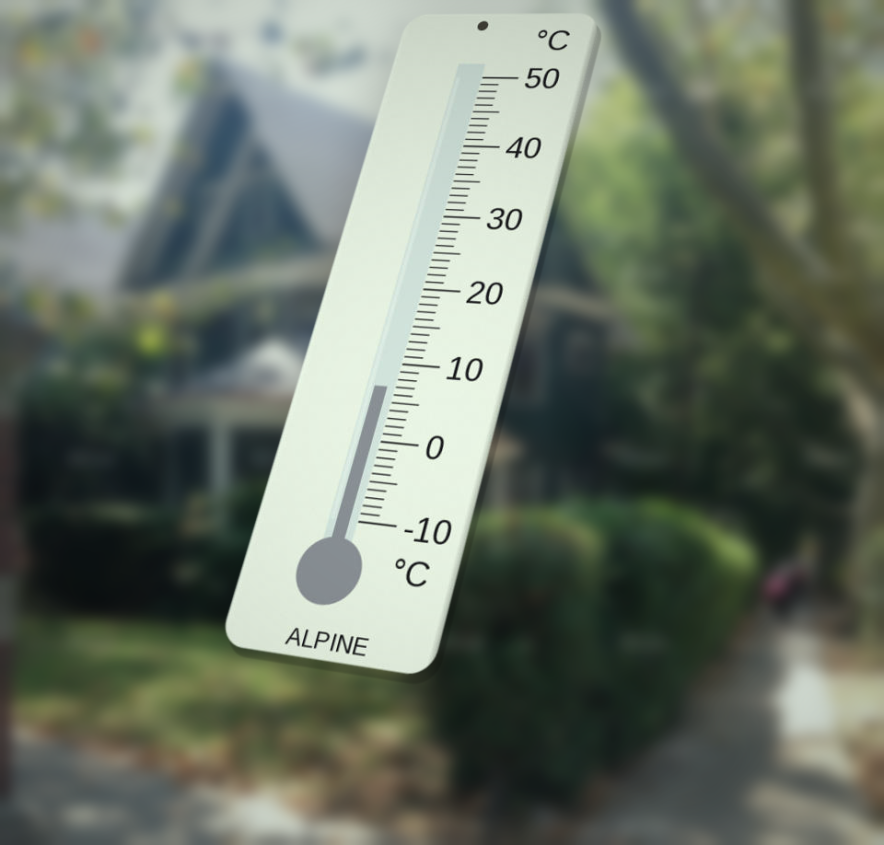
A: 7 °C
